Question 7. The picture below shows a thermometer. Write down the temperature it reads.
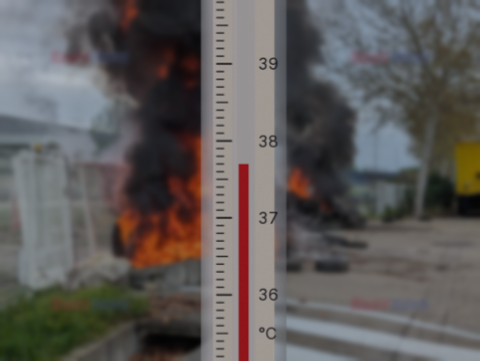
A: 37.7 °C
